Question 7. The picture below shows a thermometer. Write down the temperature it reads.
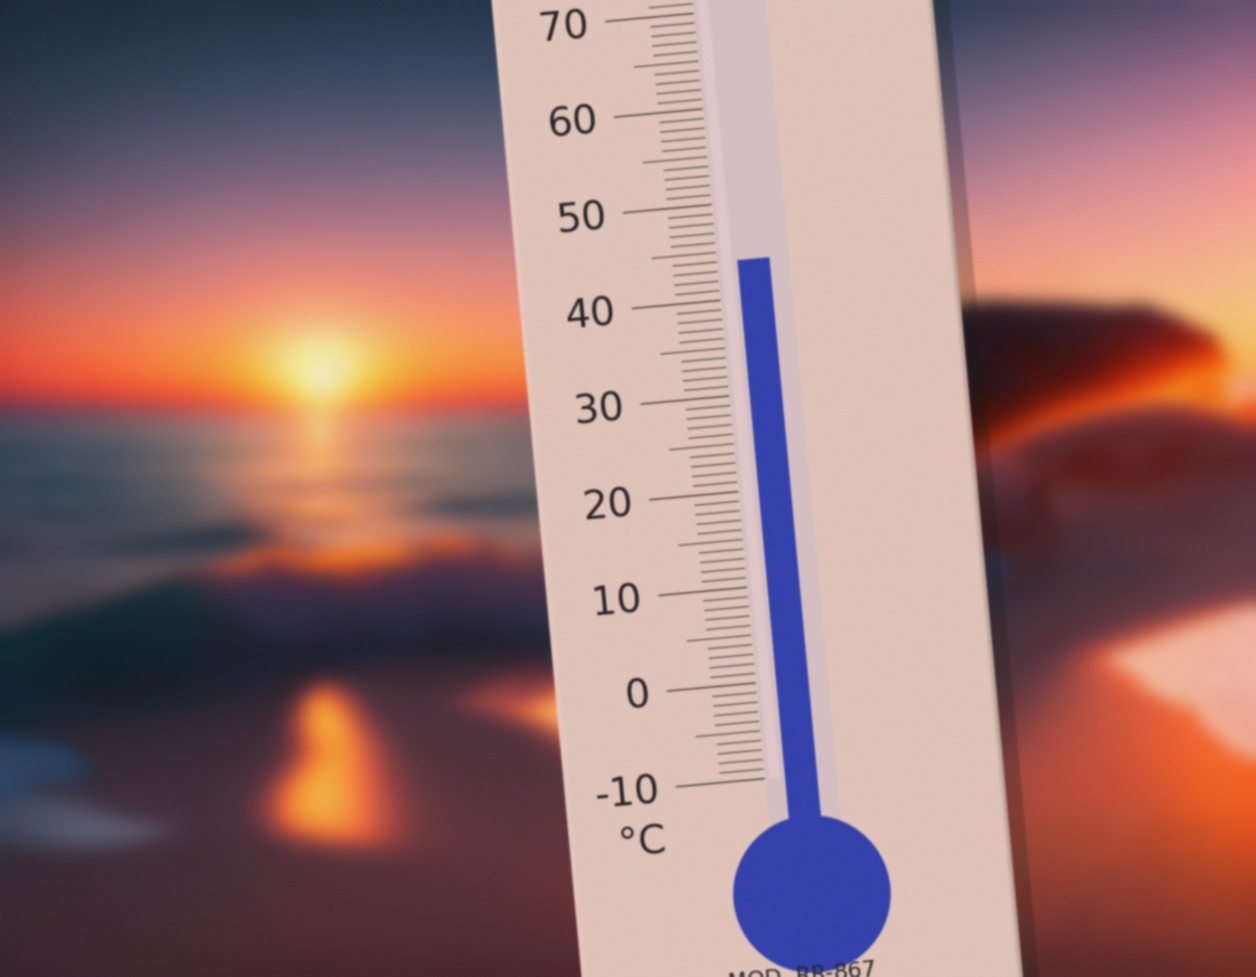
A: 44 °C
